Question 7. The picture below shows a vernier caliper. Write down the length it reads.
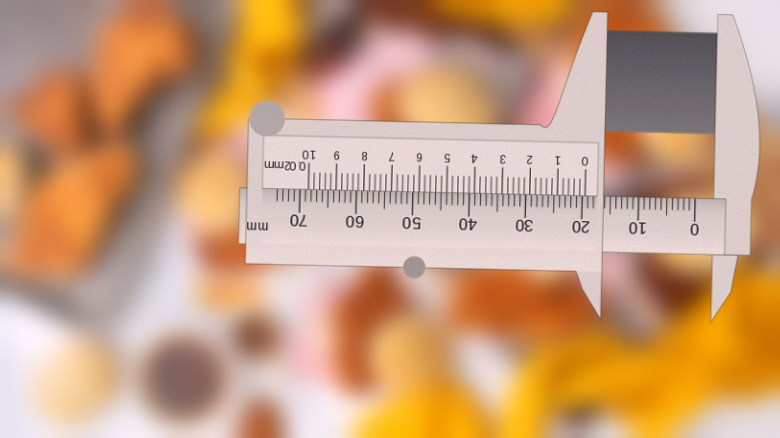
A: 19.5 mm
